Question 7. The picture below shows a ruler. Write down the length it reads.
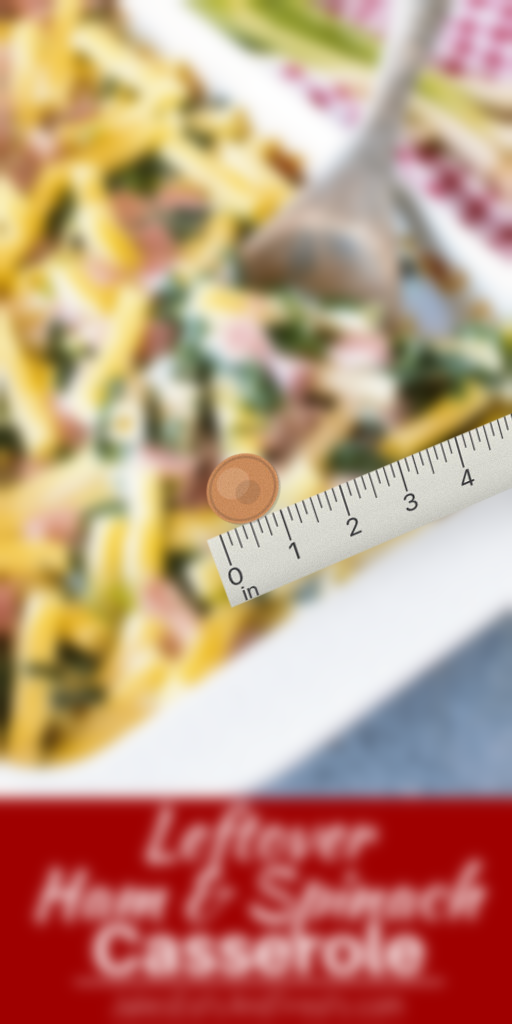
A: 1.125 in
